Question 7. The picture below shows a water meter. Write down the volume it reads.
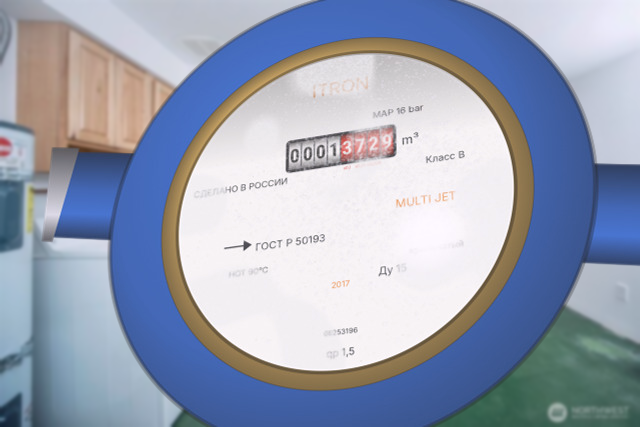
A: 1.3729 m³
